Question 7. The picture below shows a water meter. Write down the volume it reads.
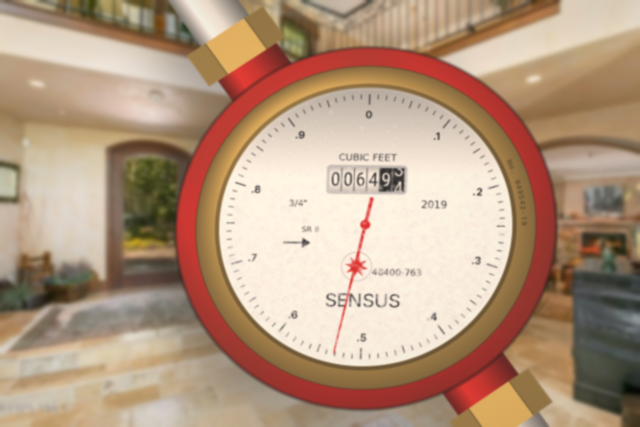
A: 6493.53 ft³
